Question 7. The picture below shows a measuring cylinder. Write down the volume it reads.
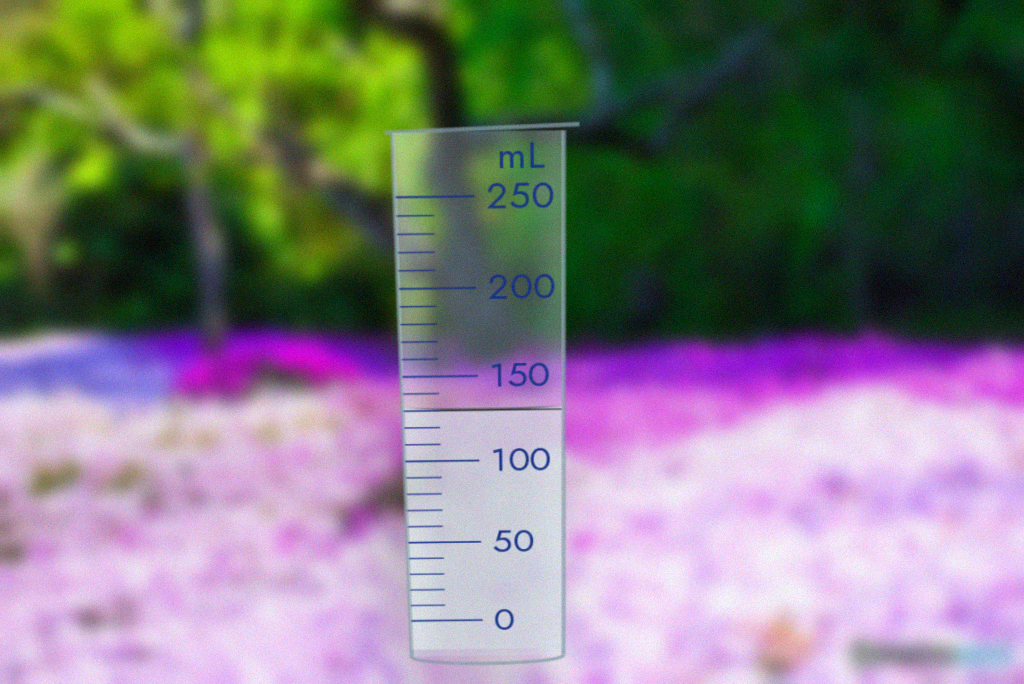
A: 130 mL
